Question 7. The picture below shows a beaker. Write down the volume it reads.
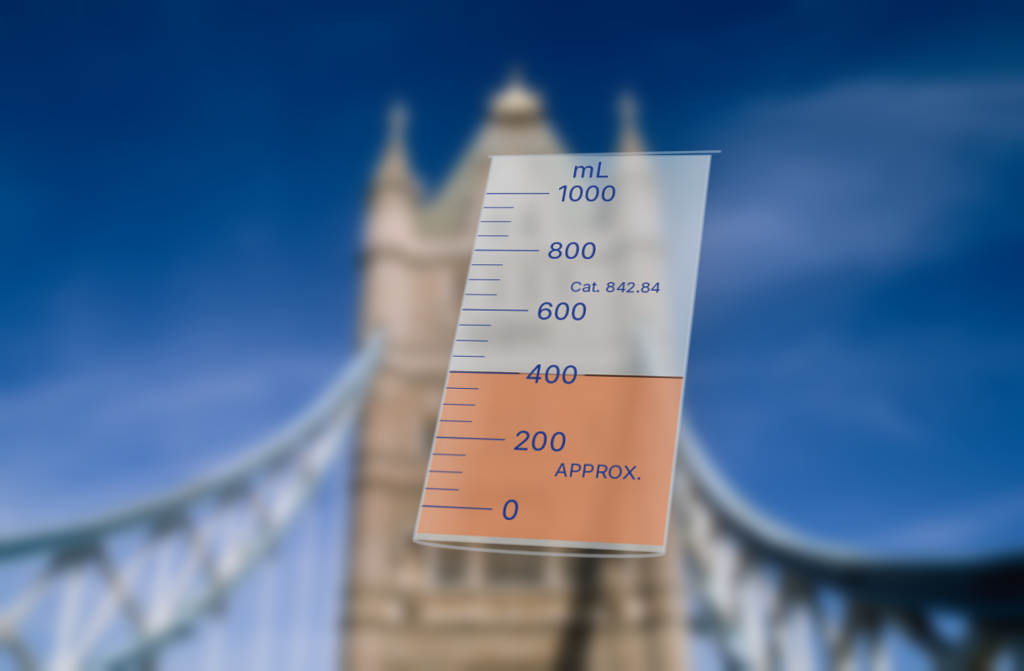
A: 400 mL
